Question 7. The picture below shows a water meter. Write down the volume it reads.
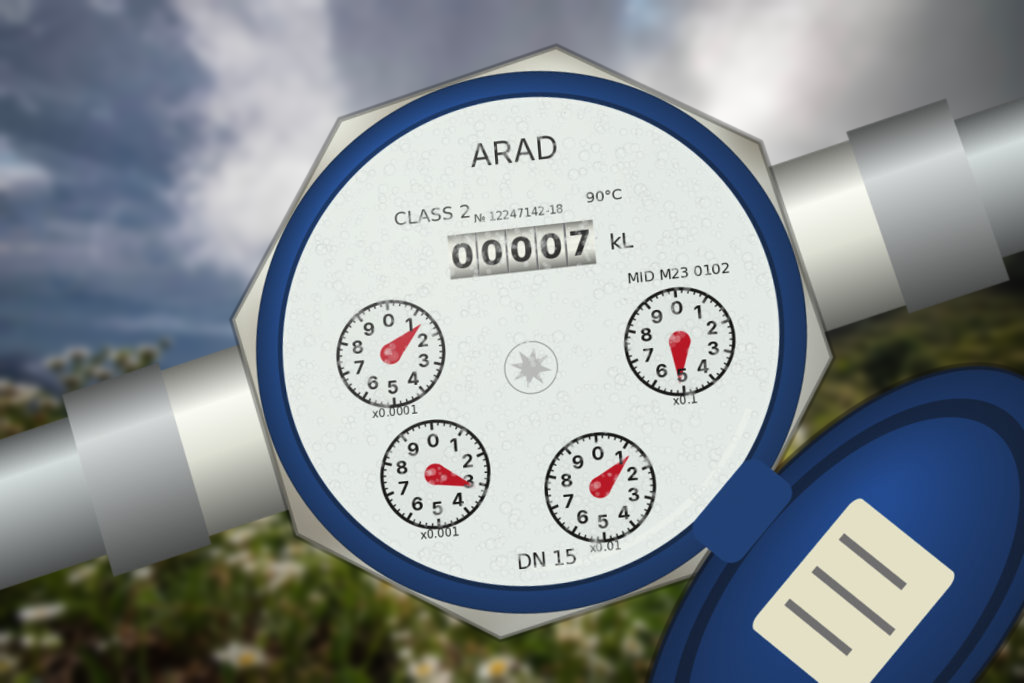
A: 7.5131 kL
